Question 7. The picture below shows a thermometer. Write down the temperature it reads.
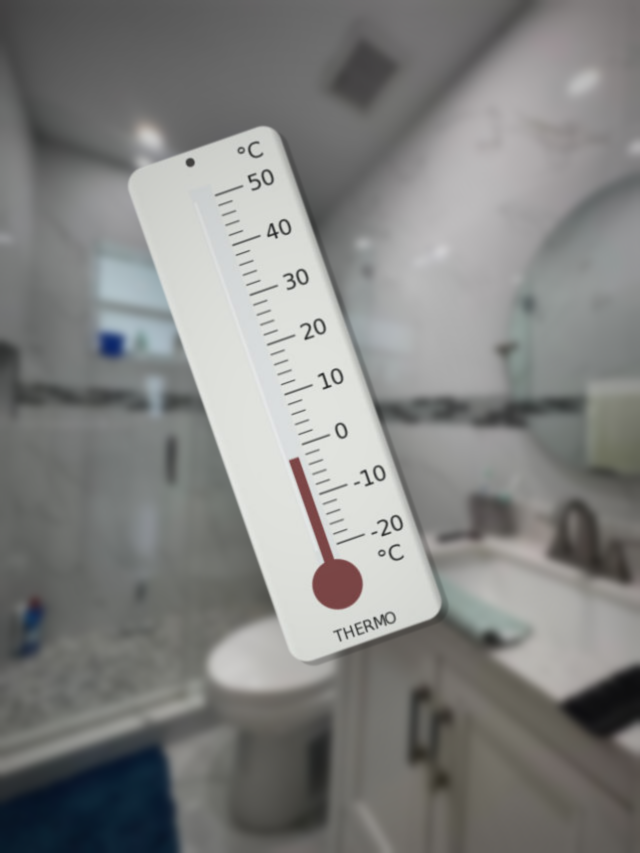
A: -2 °C
